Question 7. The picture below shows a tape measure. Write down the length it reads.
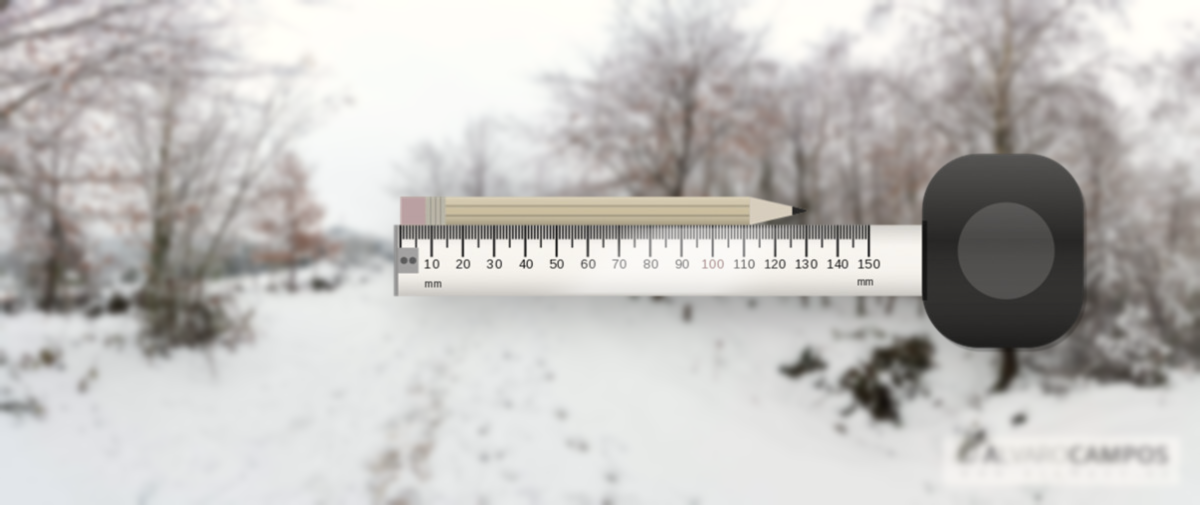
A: 130 mm
